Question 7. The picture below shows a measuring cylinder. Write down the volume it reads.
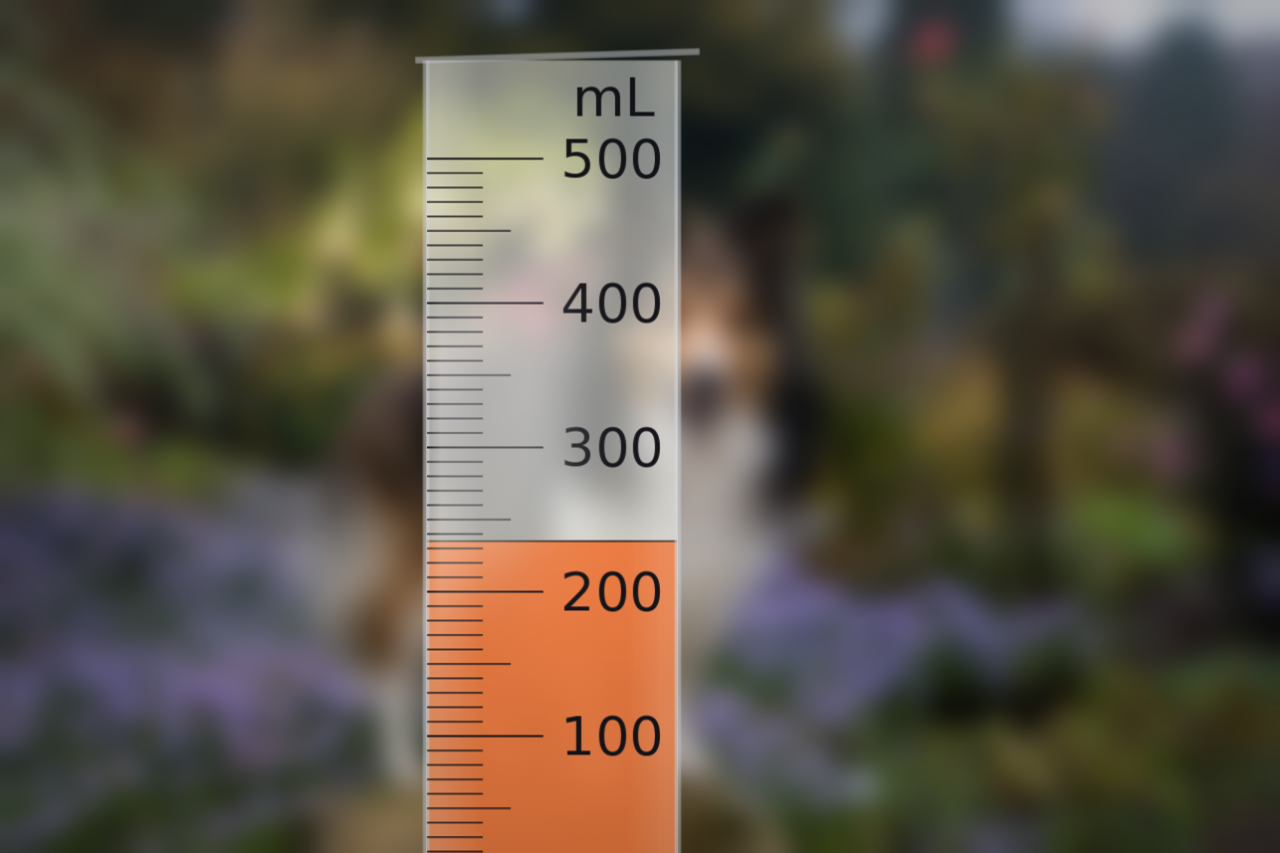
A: 235 mL
